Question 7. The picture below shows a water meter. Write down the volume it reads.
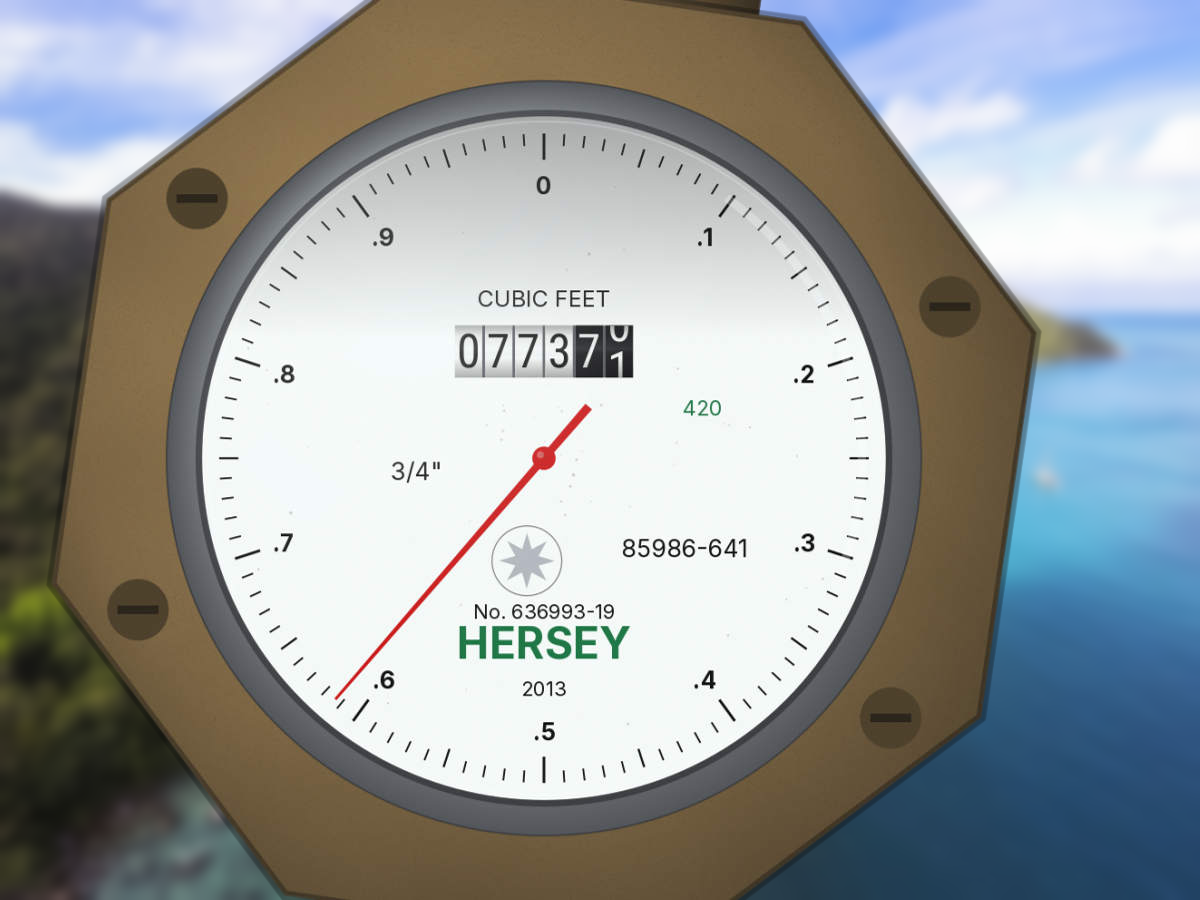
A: 77370.61 ft³
